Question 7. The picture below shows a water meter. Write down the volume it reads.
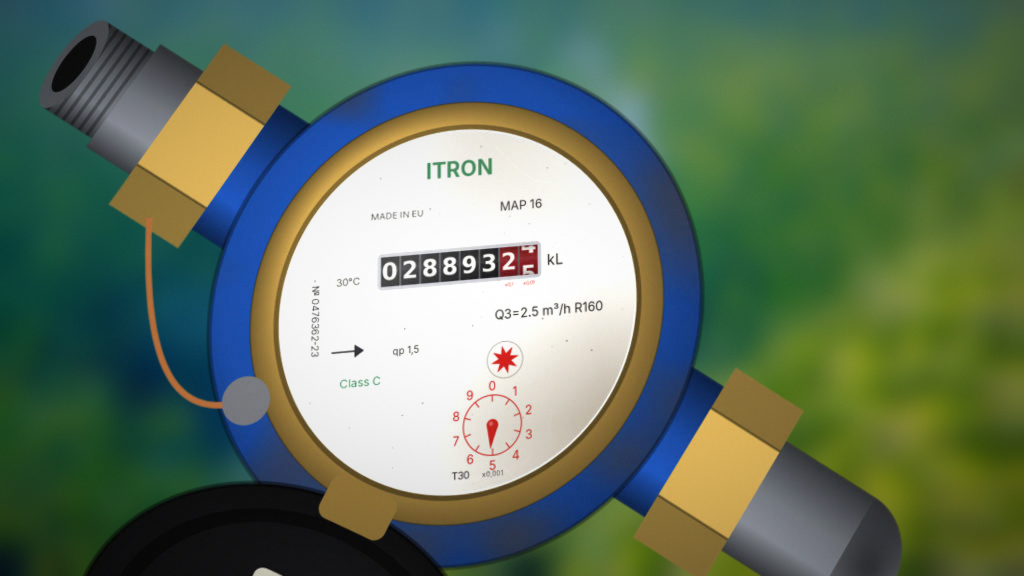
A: 28893.245 kL
